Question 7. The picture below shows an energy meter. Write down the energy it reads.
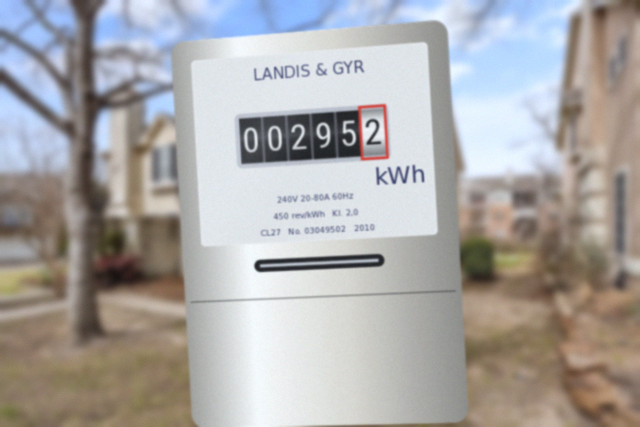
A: 295.2 kWh
